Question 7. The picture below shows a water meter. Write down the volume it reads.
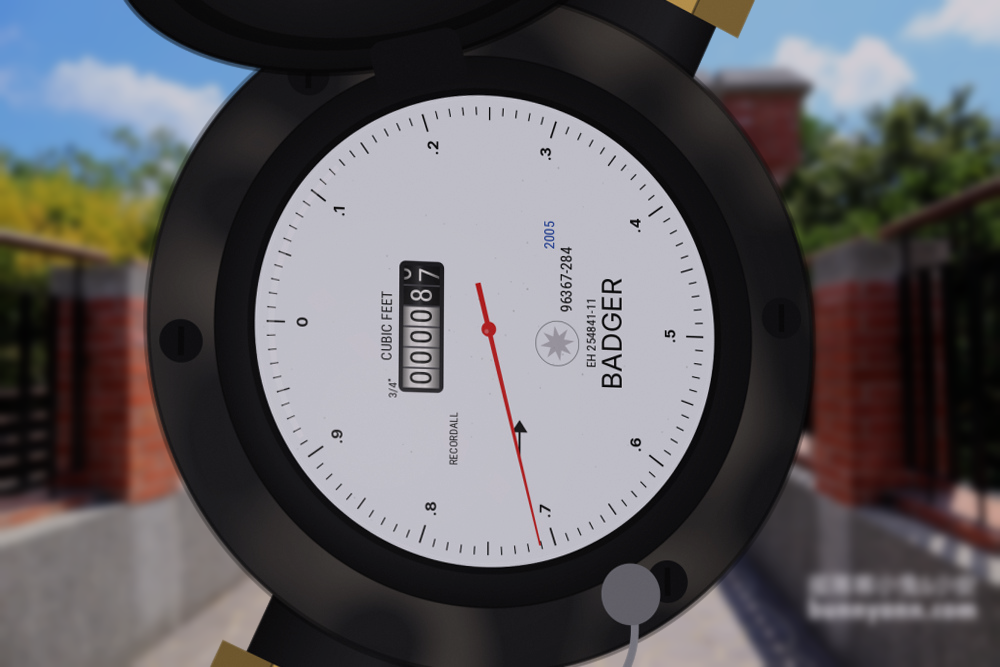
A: 86.71 ft³
